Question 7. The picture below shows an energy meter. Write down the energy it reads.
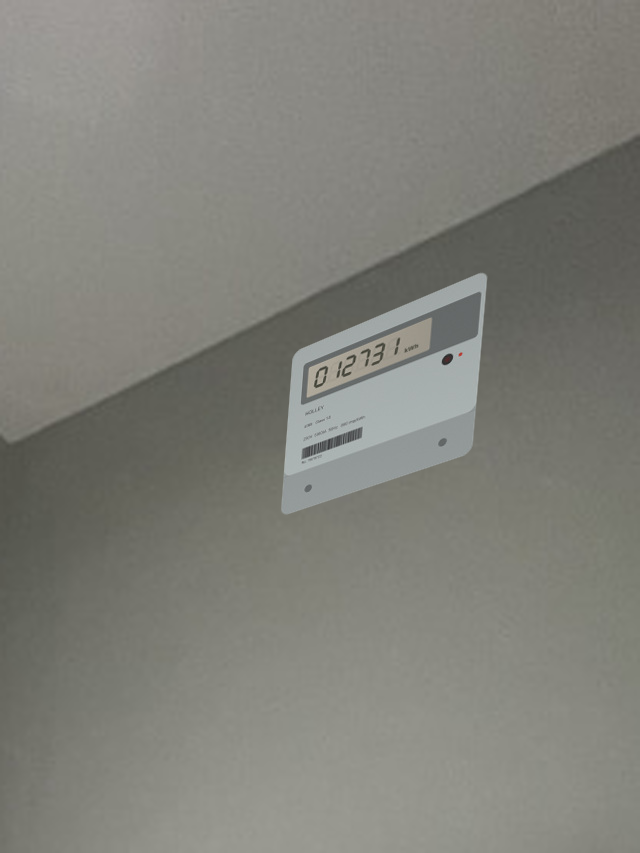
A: 12731 kWh
